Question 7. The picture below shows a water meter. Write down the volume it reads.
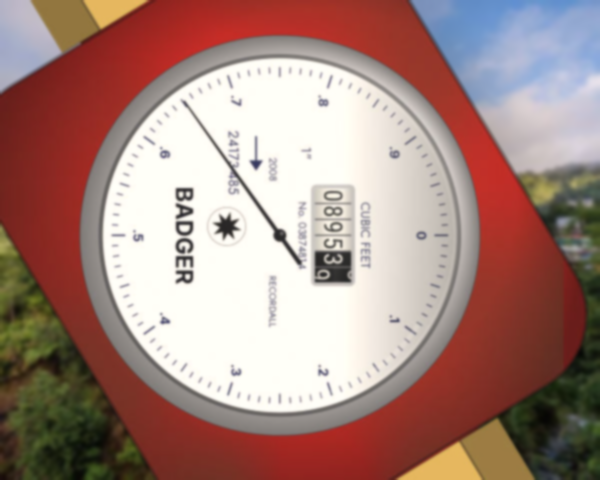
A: 89538.65 ft³
